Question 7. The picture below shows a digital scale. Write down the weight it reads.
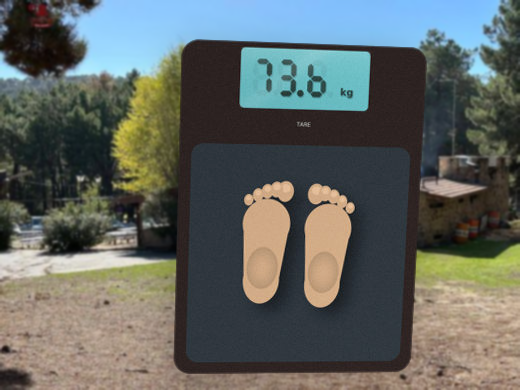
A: 73.6 kg
